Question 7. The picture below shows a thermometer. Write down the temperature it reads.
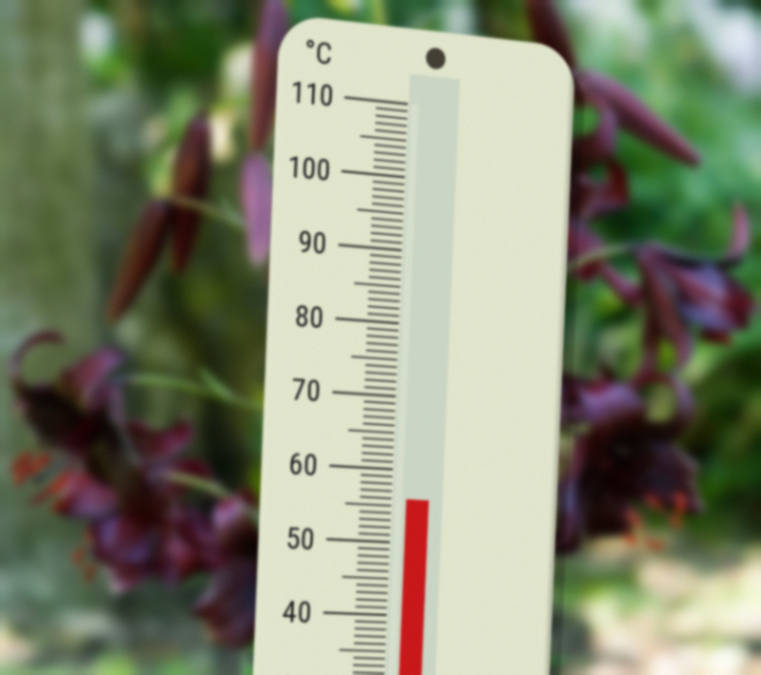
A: 56 °C
